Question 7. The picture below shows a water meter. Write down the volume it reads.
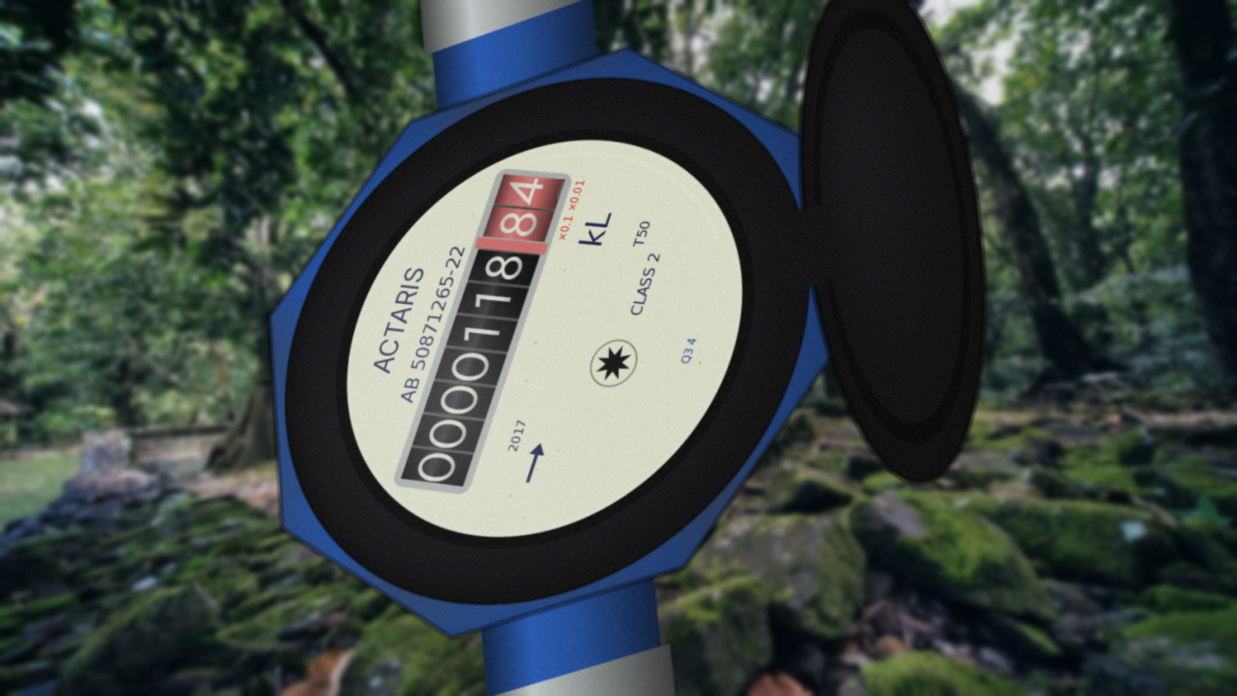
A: 118.84 kL
